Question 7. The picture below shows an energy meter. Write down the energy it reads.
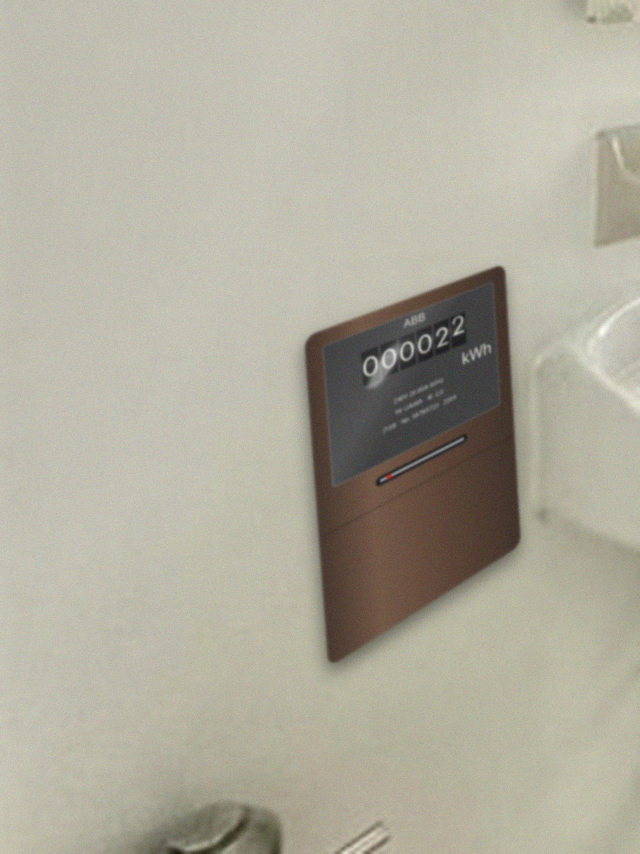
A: 22 kWh
